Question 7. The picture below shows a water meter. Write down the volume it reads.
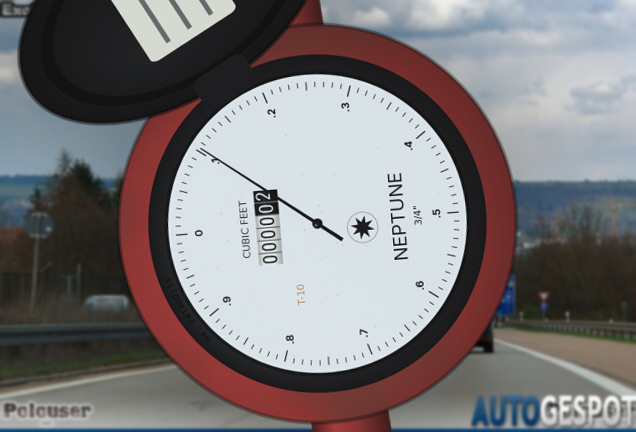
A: 2.10 ft³
